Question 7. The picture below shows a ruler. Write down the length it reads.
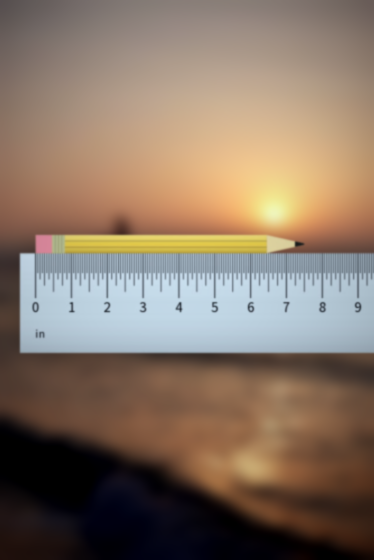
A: 7.5 in
